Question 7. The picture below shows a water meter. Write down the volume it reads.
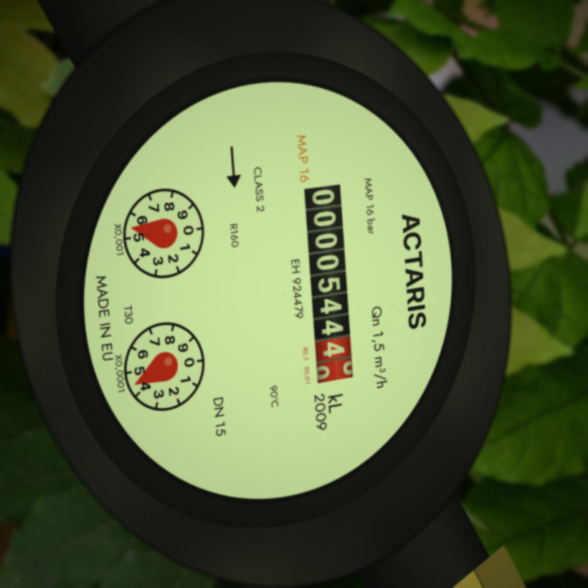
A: 544.4854 kL
